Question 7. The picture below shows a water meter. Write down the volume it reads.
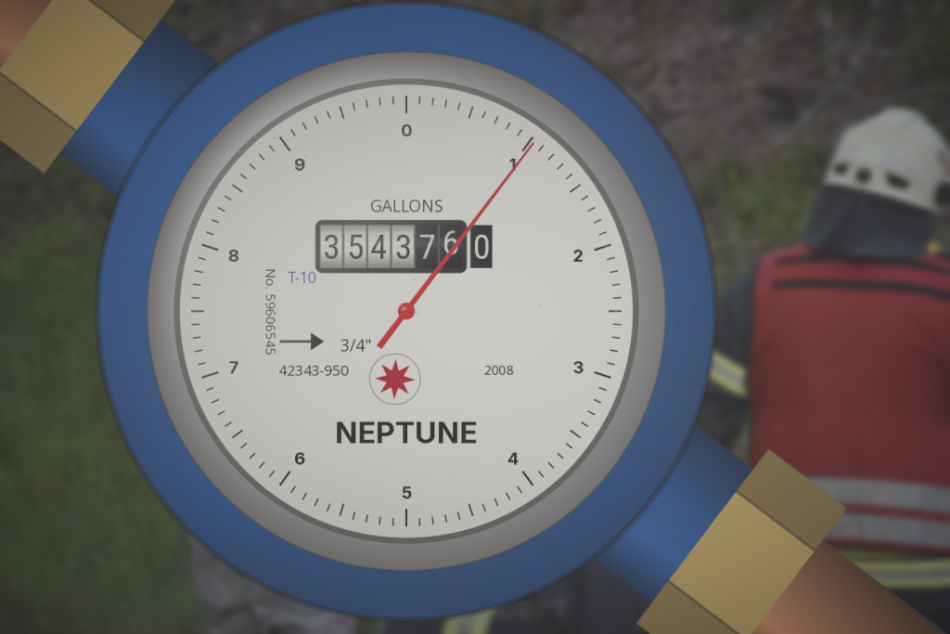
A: 3543761.0 gal
